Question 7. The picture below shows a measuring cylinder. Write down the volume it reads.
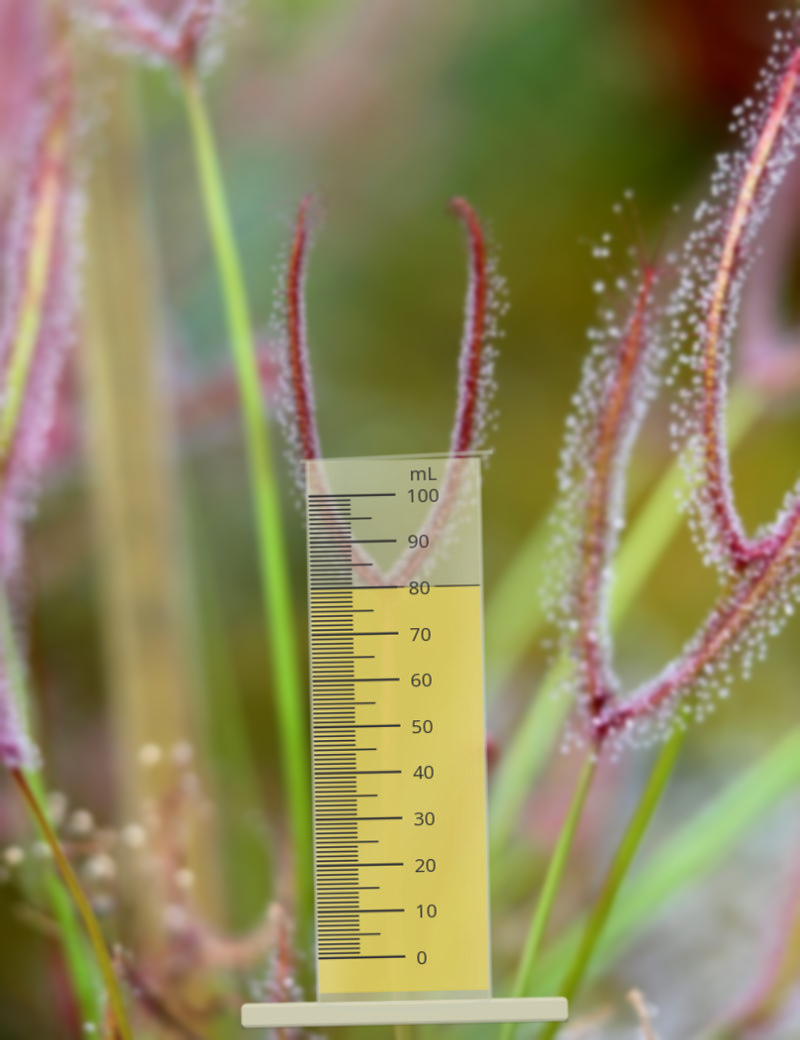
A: 80 mL
